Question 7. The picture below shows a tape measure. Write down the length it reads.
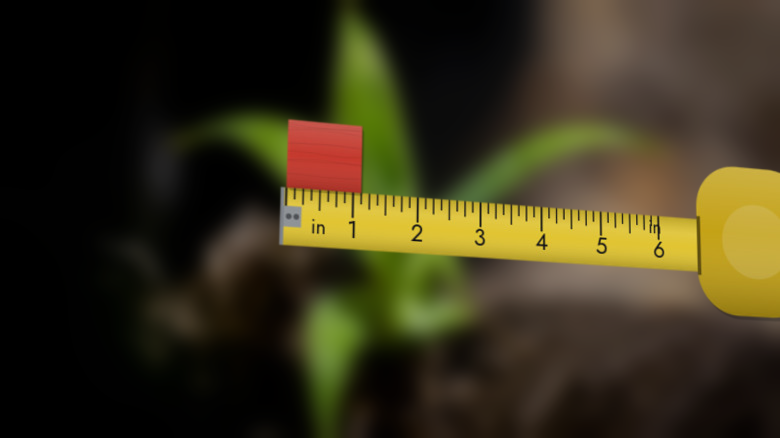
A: 1.125 in
